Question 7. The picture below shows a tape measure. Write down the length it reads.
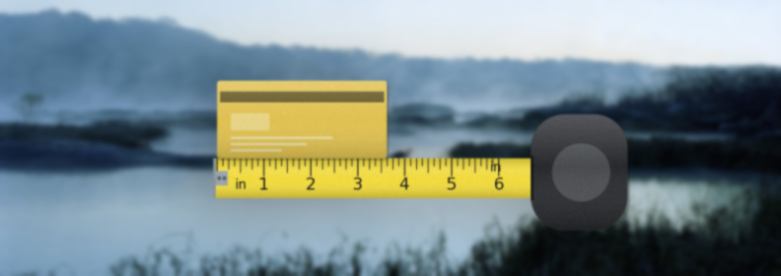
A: 3.625 in
